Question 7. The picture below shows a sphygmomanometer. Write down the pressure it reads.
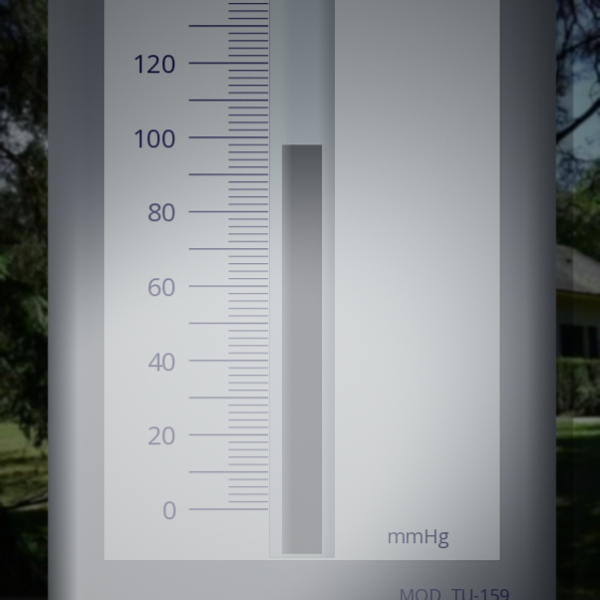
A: 98 mmHg
